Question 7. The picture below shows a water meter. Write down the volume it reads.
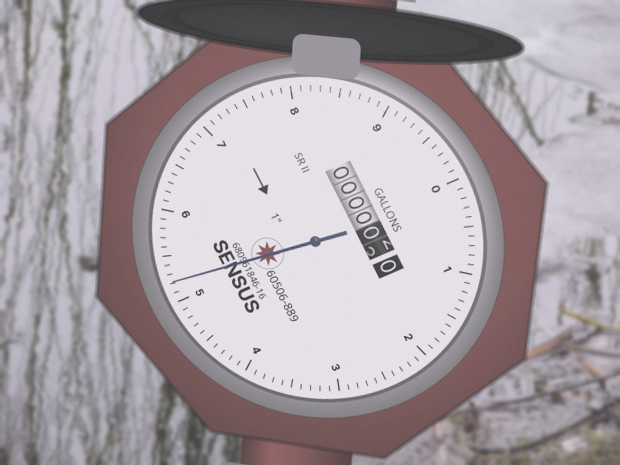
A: 25.2 gal
